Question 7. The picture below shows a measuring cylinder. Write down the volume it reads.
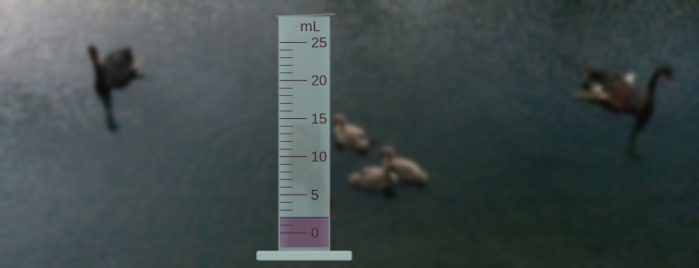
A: 2 mL
